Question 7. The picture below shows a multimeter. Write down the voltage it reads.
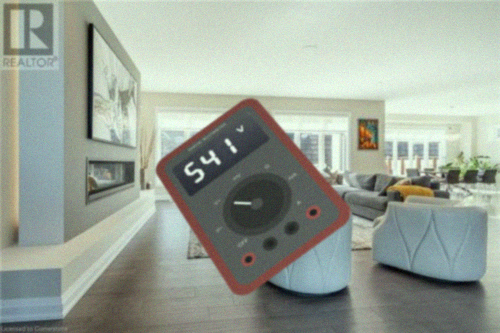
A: 541 V
